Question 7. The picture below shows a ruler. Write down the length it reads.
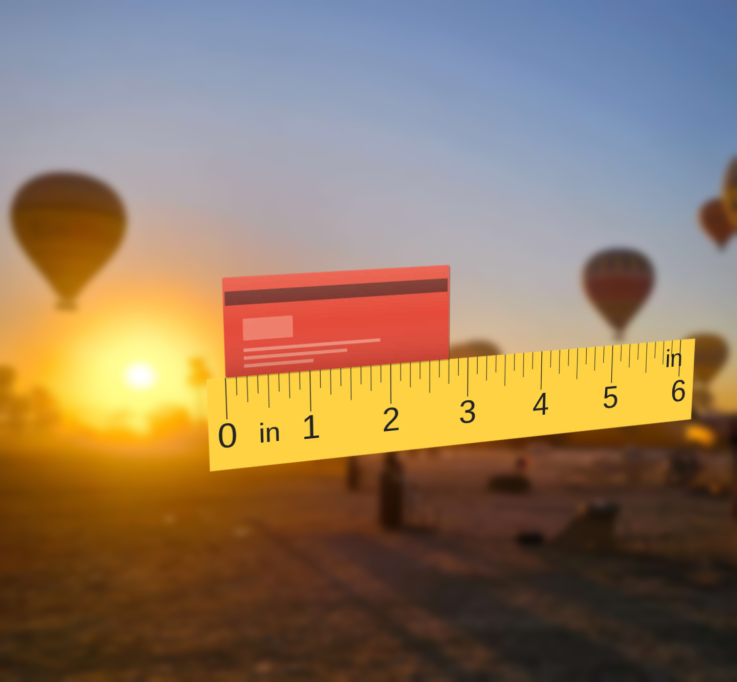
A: 2.75 in
